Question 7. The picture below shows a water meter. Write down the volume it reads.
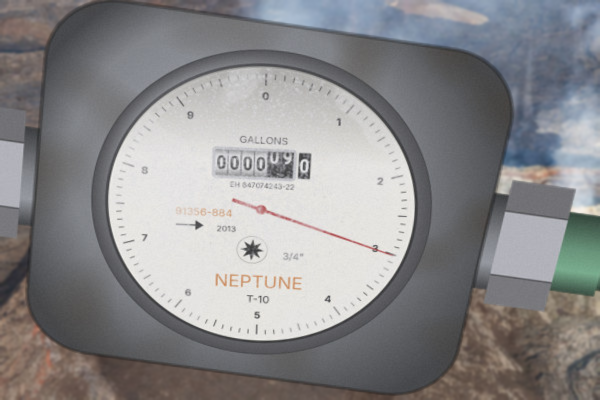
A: 93.0 gal
